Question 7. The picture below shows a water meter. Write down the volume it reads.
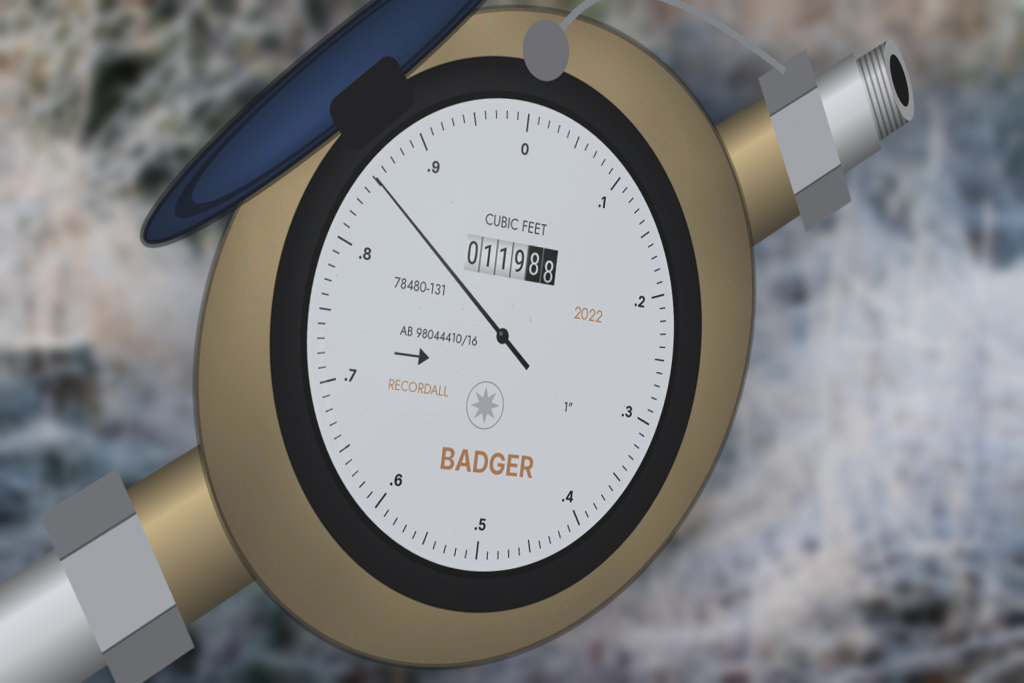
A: 11987.85 ft³
